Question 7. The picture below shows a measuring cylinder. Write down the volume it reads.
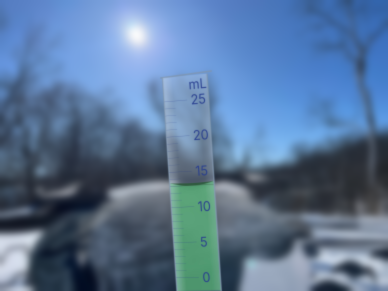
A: 13 mL
